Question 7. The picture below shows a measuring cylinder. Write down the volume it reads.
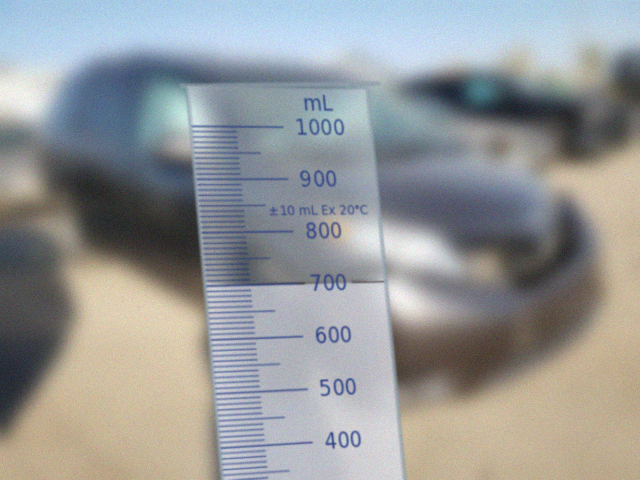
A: 700 mL
